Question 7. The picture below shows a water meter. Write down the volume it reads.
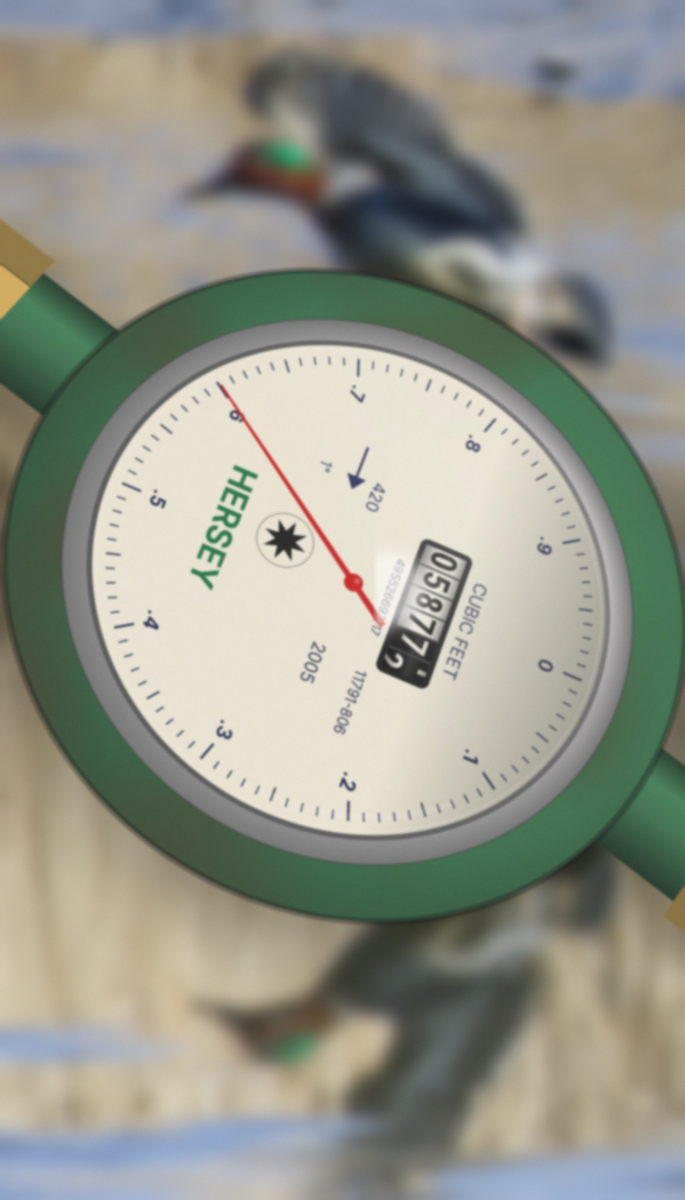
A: 58771.60 ft³
